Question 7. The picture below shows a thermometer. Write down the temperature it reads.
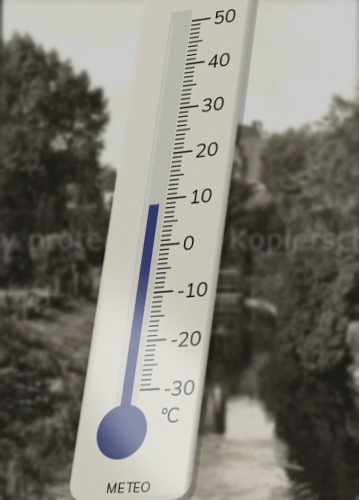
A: 9 °C
